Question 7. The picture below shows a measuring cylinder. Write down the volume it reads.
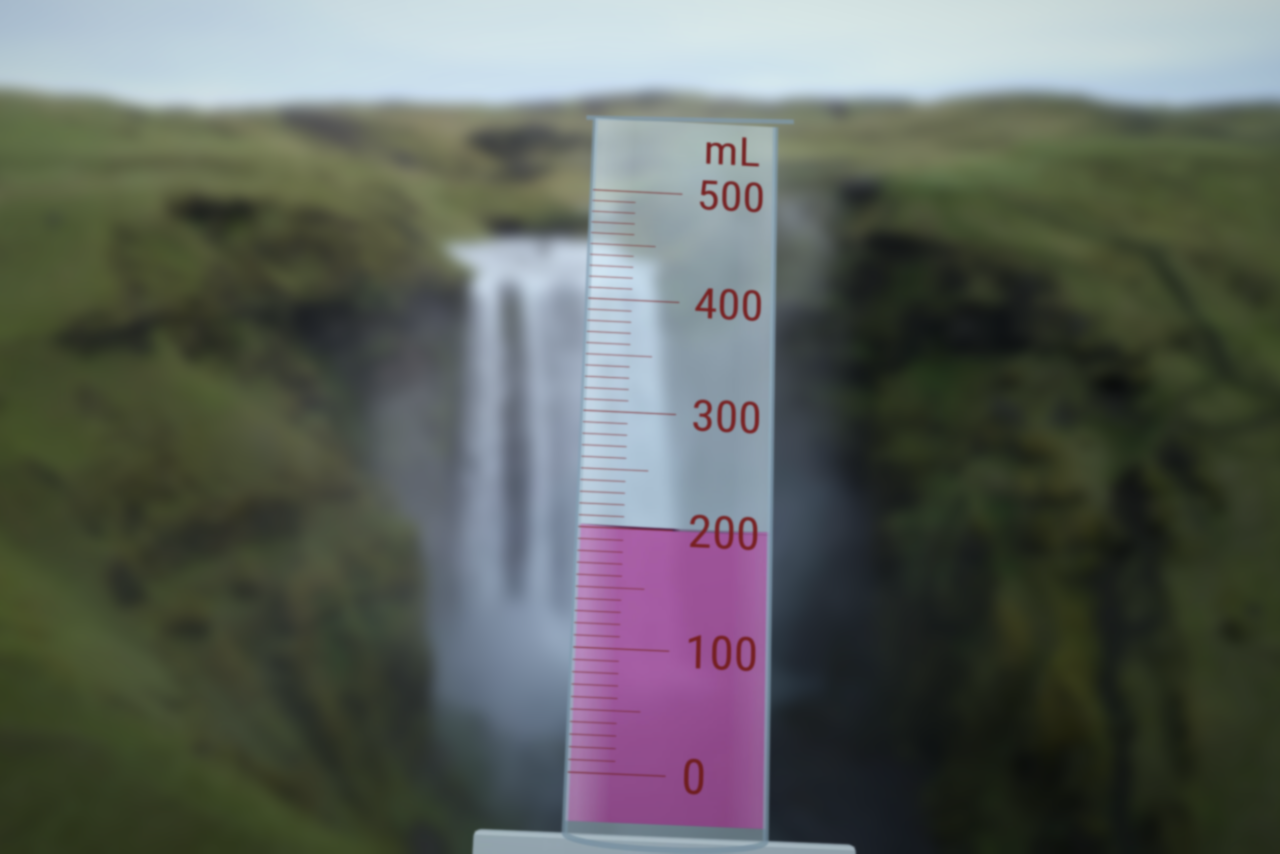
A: 200 mL
